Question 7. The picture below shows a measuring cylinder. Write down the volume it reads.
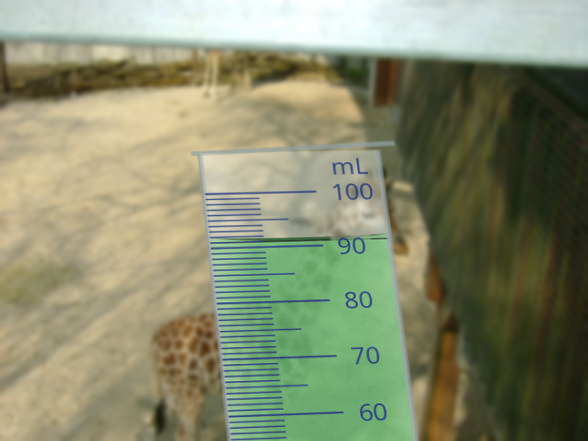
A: 91 mL
